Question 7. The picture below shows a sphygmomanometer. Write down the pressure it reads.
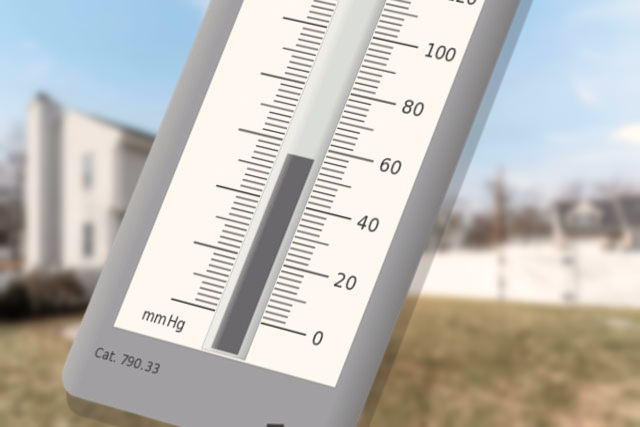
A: 56 mmHg
